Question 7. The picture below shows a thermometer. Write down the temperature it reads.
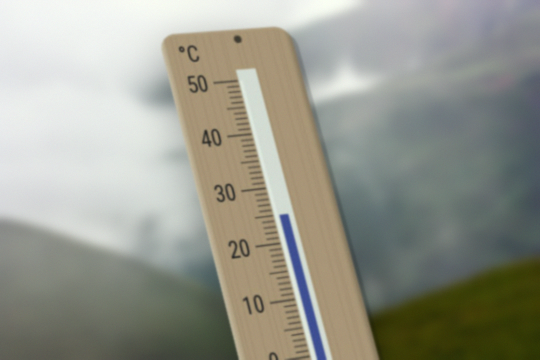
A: 25 °C
